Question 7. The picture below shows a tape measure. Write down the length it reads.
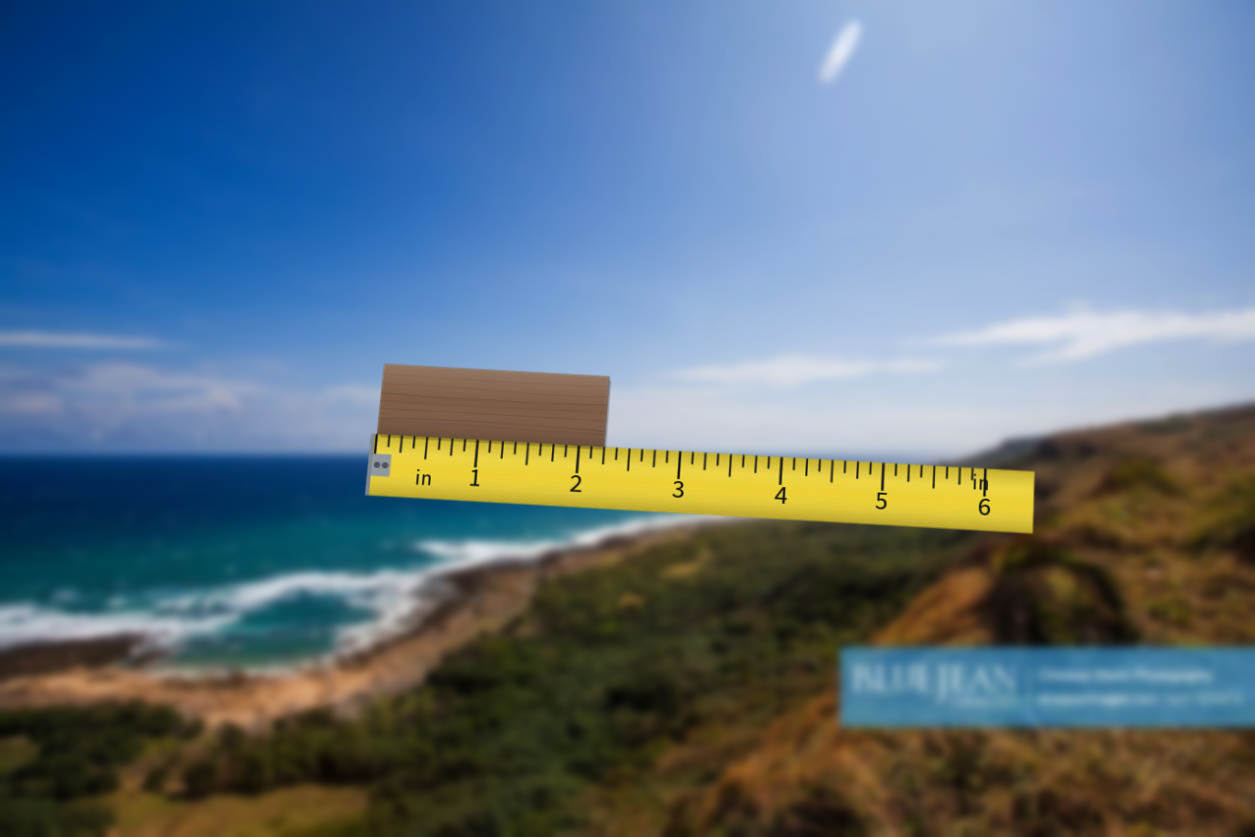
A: 2.25 in
